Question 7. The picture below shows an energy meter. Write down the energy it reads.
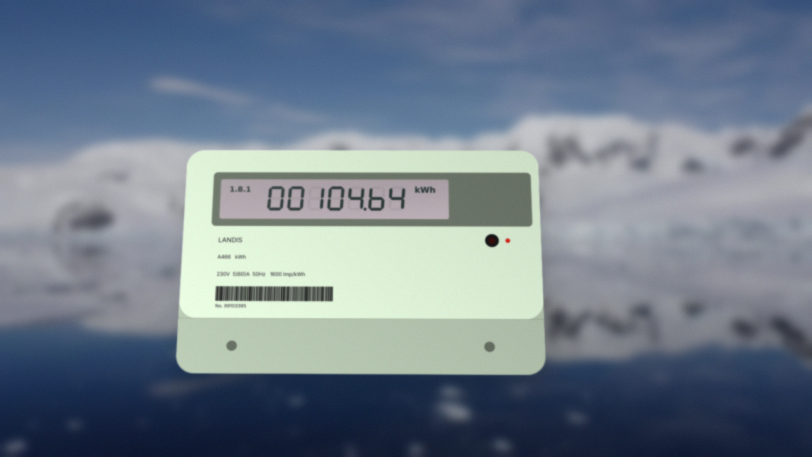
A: 104.64 kWh
